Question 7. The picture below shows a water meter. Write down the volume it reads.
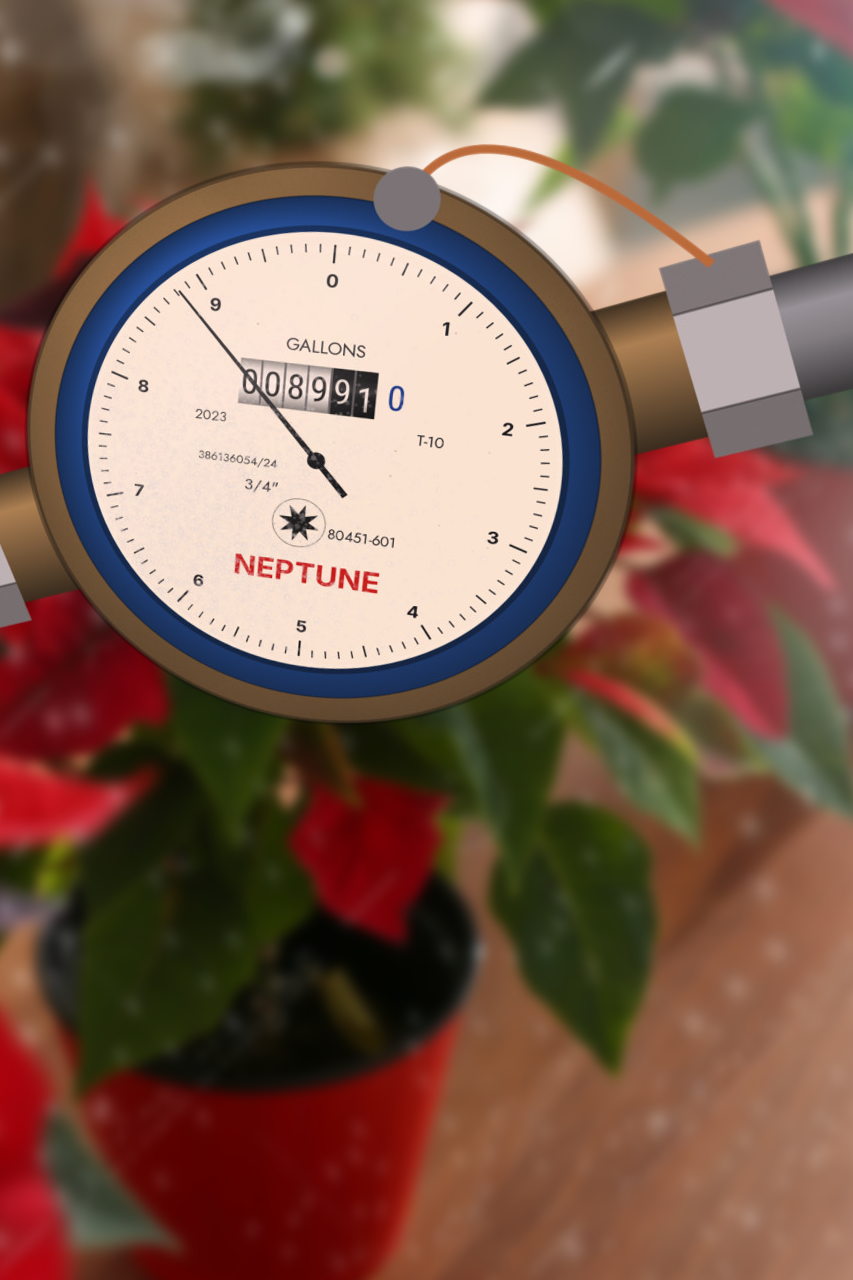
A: 89908.8 gal
